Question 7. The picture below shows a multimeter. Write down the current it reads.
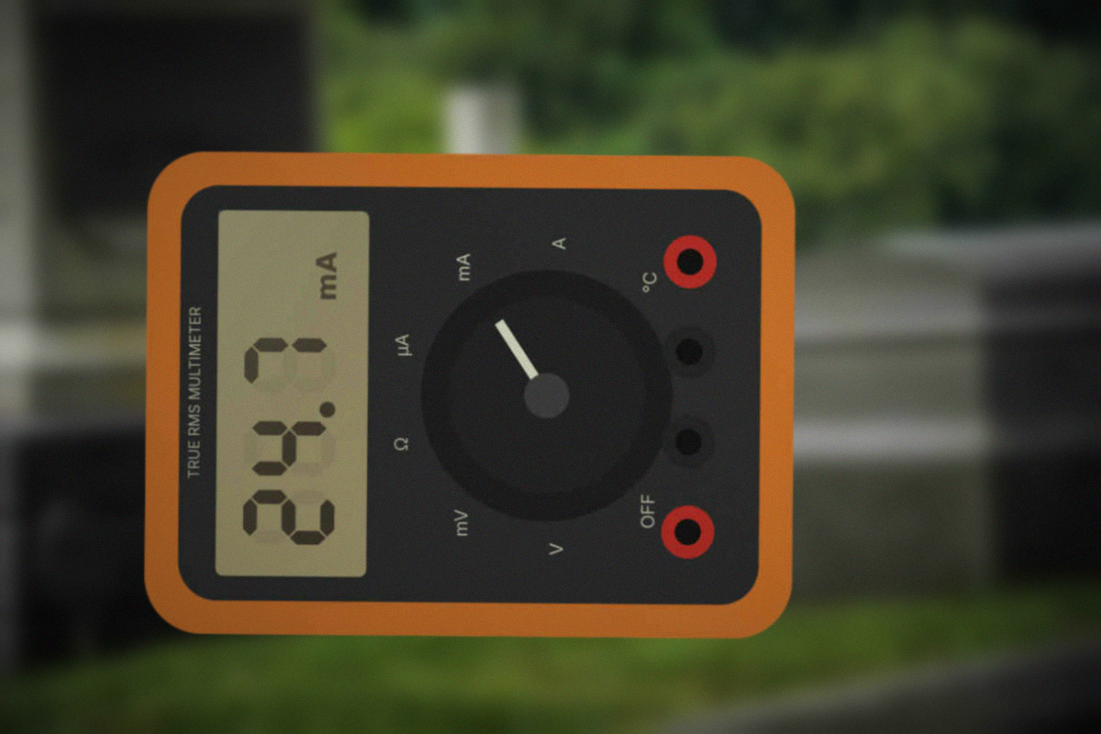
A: 24.7 mA
